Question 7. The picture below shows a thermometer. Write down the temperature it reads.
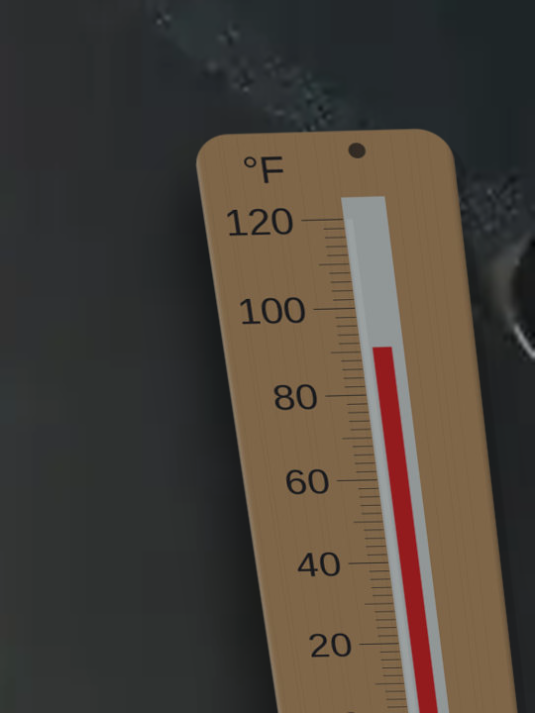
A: 91 °F
